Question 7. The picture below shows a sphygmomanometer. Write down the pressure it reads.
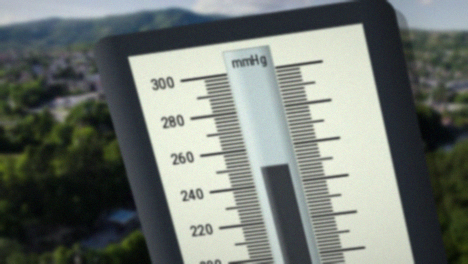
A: 250 mmHg
